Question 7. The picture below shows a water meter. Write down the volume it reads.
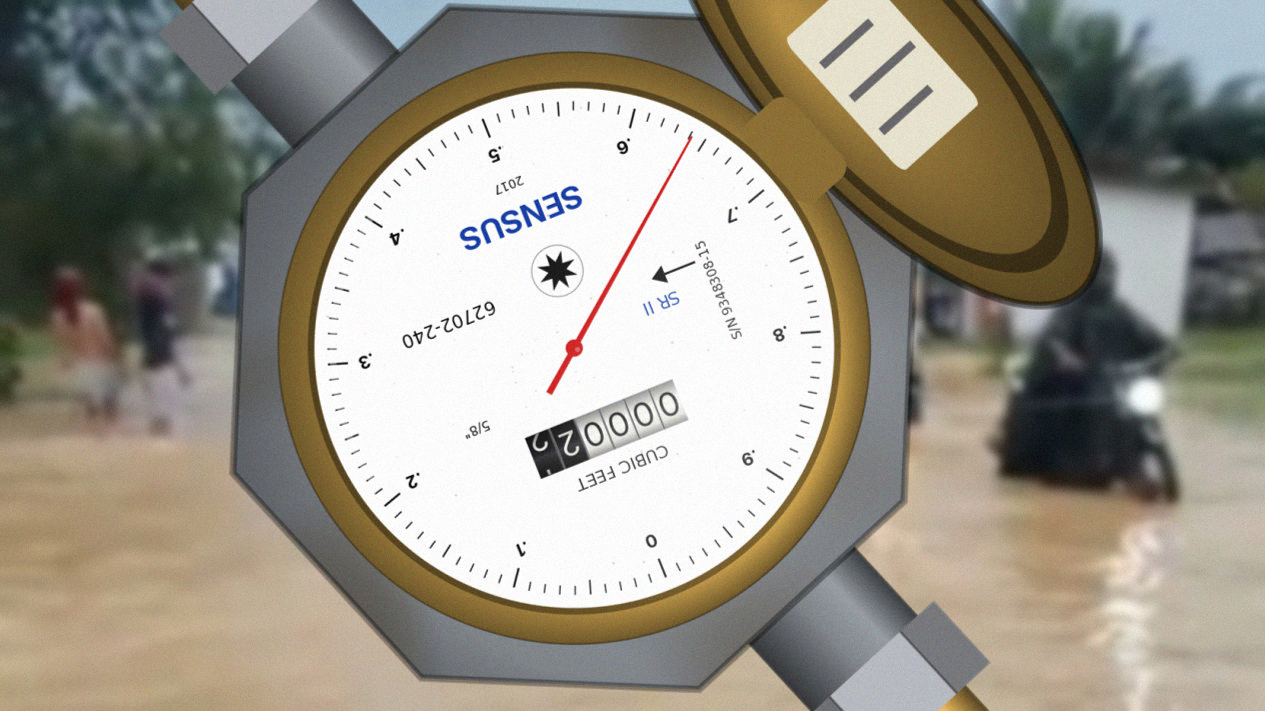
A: 21.64 ft³
